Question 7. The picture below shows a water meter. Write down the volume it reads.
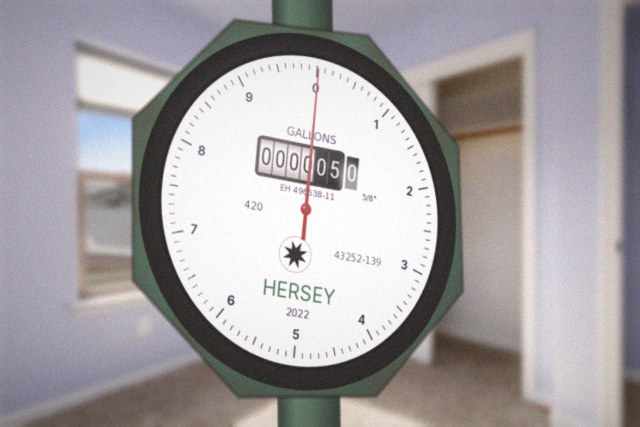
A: 50.0 gal
